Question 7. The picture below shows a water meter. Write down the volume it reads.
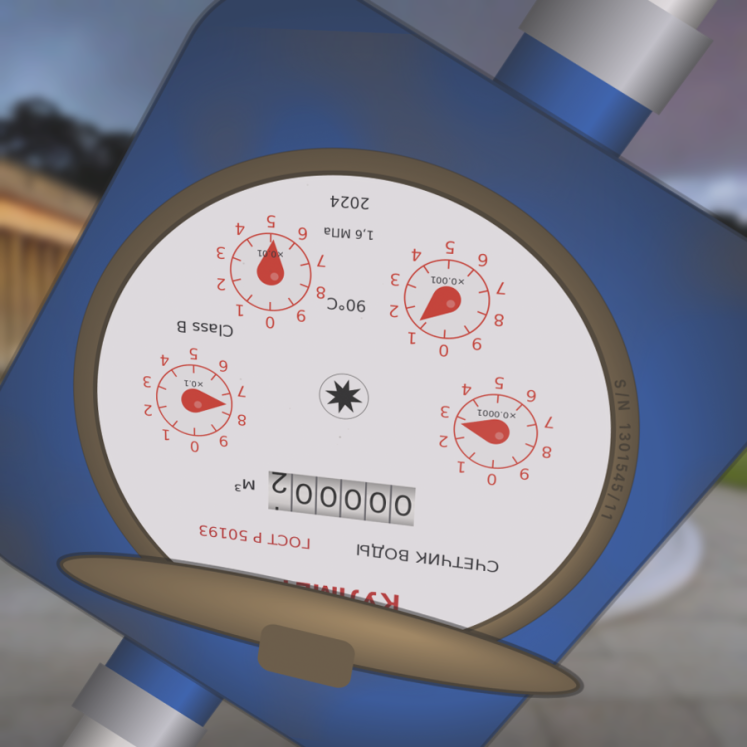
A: 1.7512 m³
